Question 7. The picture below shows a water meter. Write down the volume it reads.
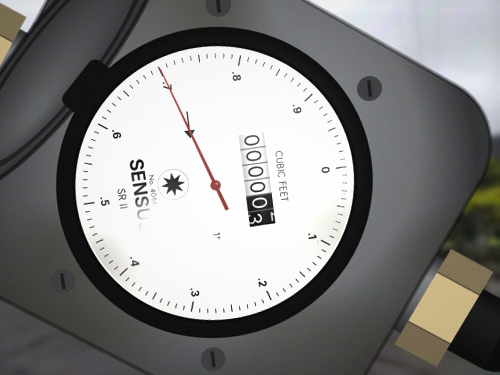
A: 2.70 ft³
